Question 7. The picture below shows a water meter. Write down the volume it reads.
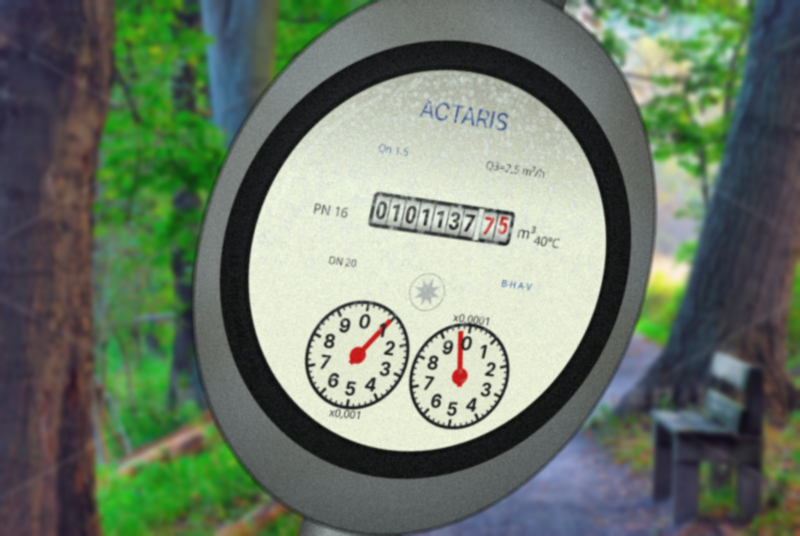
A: 101137.7509 m³
